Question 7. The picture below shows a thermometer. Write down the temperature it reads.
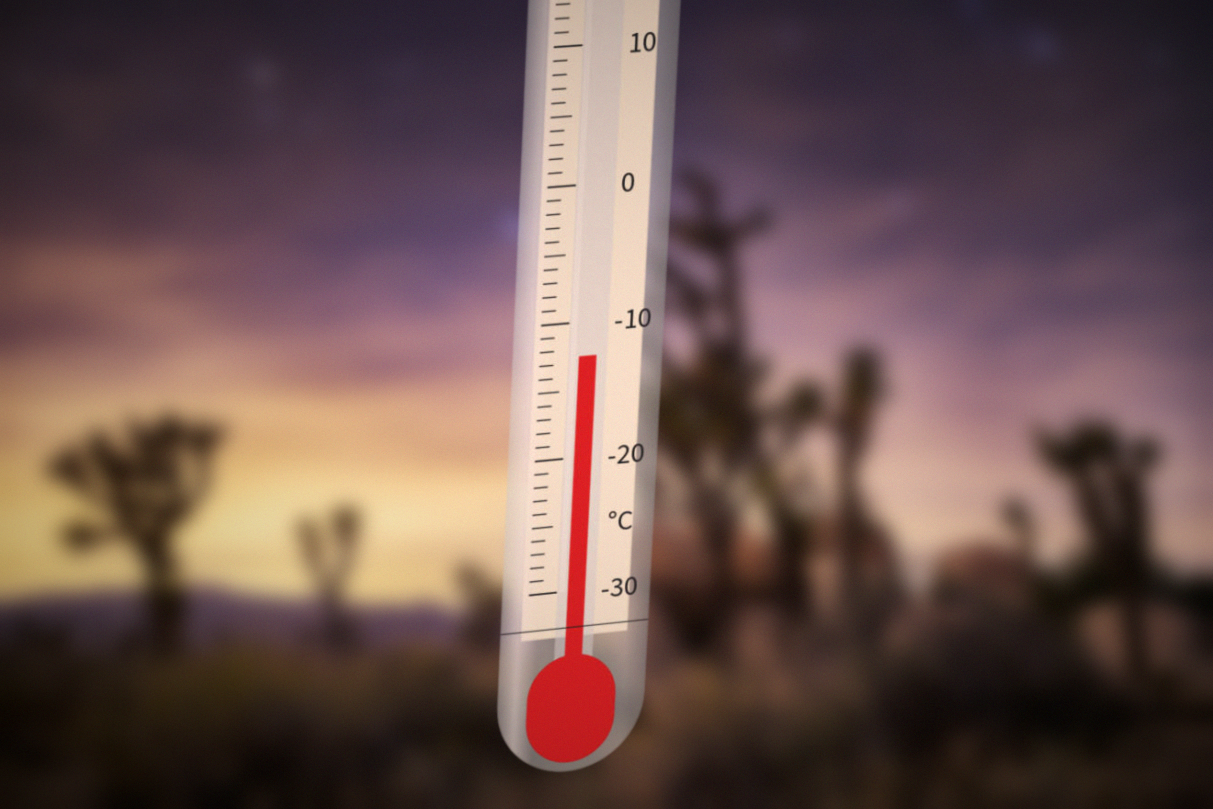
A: -12.5 °C
